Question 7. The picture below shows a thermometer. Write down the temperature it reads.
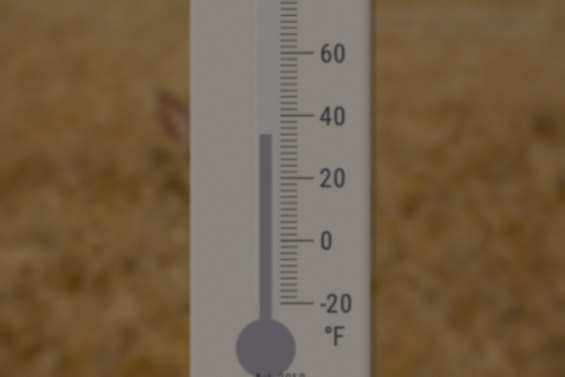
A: 34 °F
